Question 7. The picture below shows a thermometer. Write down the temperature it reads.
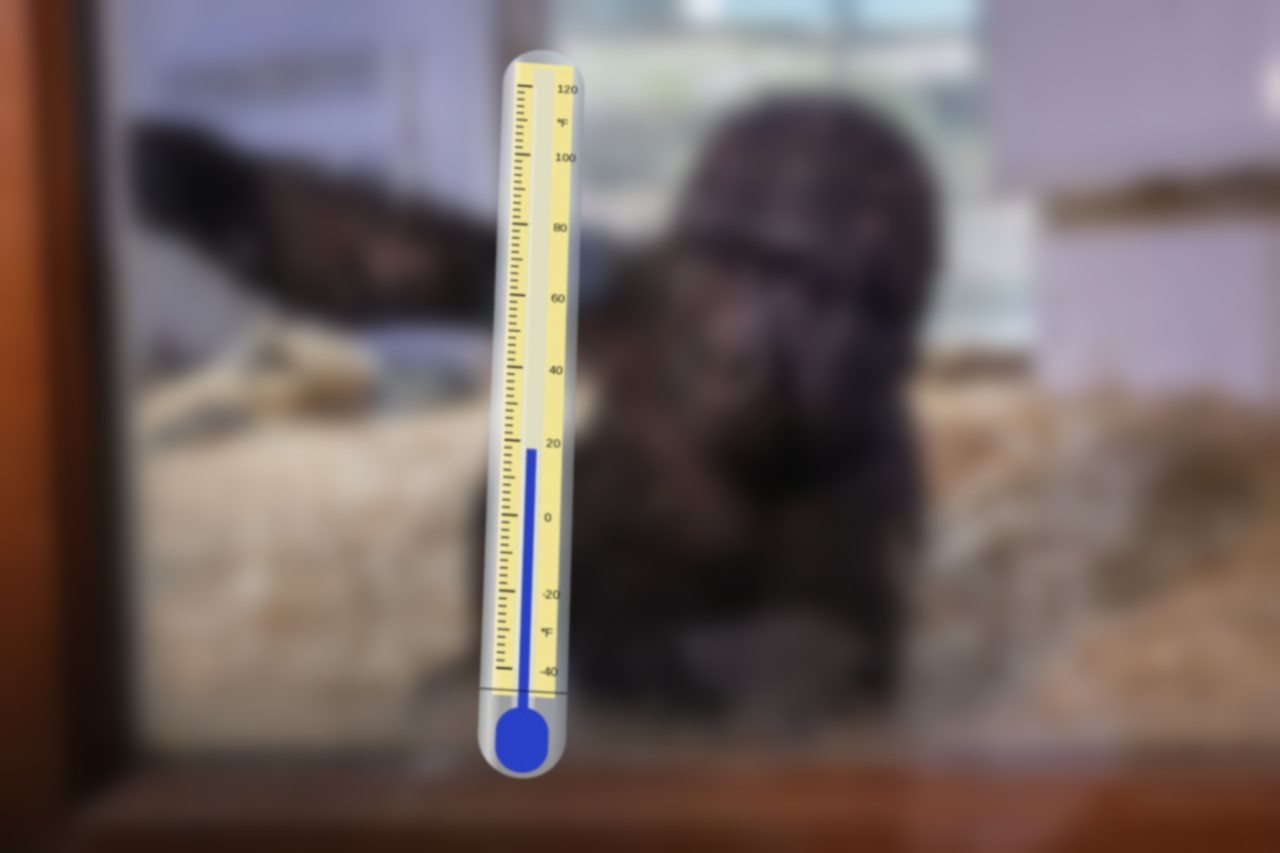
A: 18 °F
